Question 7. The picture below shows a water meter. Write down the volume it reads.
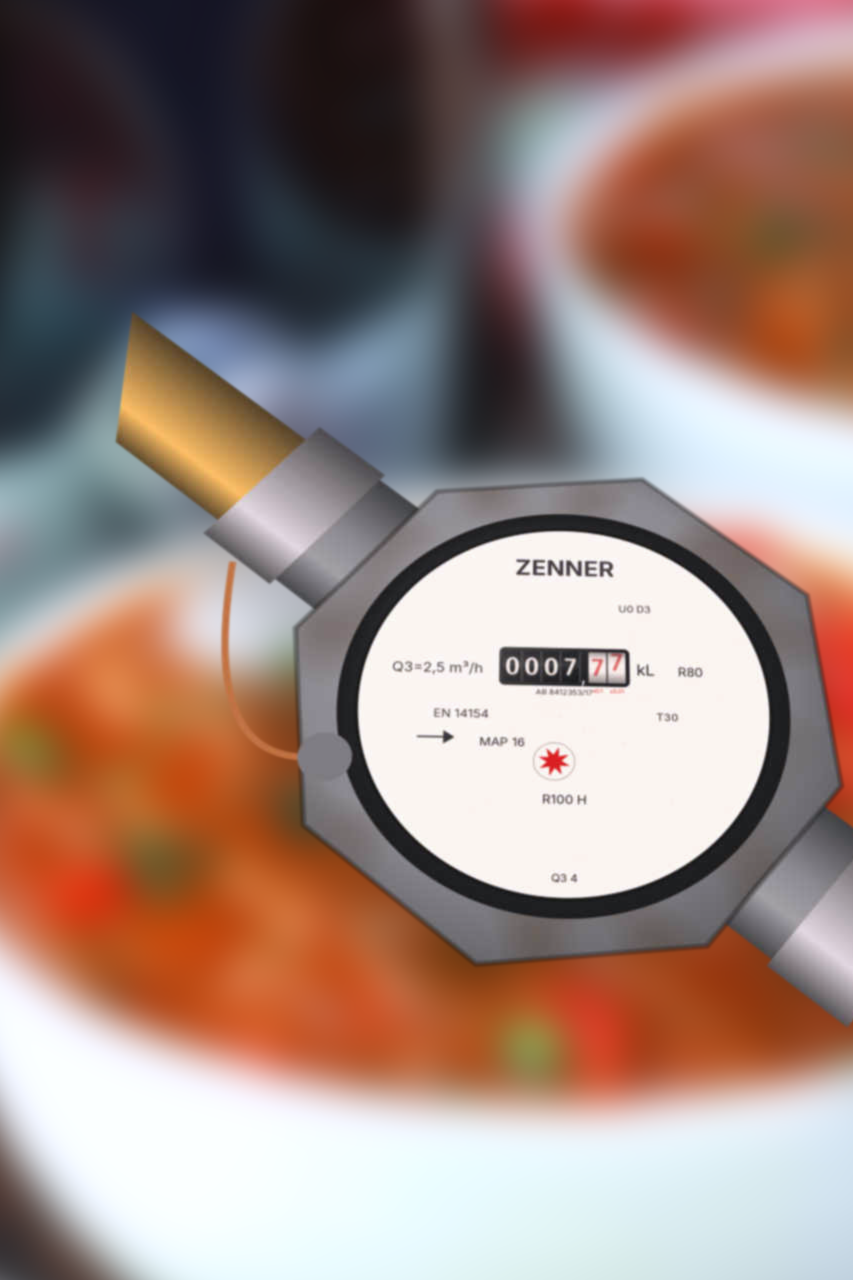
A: 7.77 kL
